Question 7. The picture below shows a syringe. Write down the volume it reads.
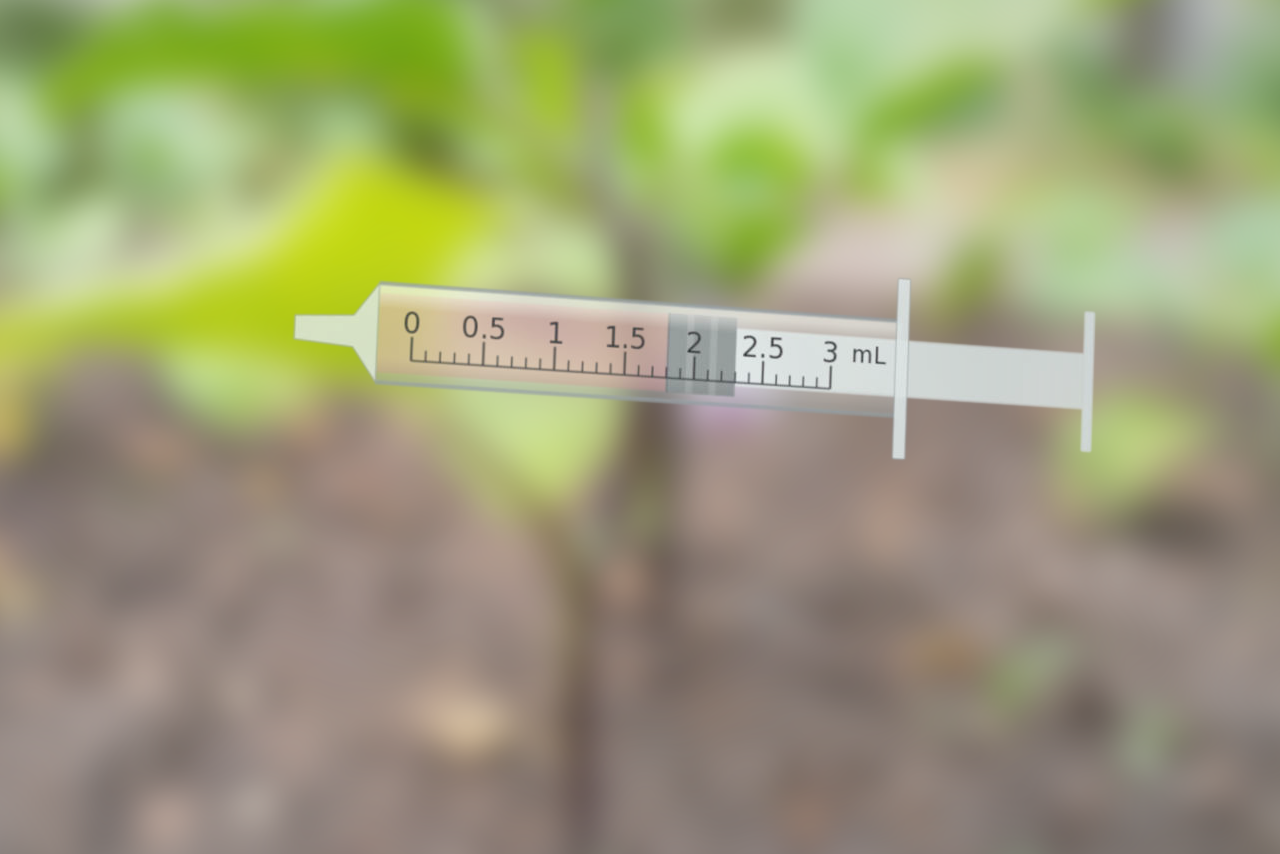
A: 1.8 mL
